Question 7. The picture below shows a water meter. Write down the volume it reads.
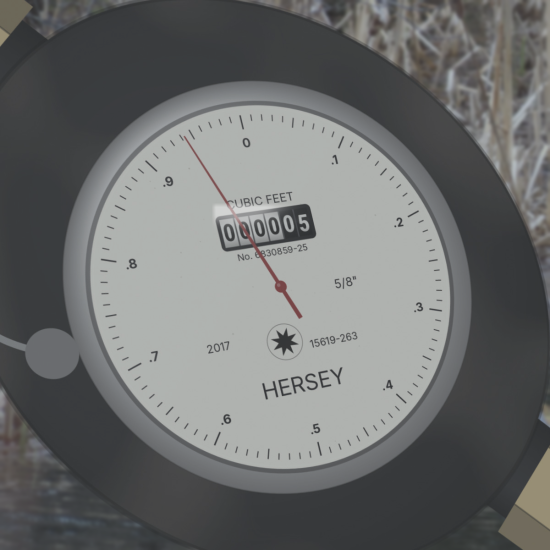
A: 4.94 ft³
